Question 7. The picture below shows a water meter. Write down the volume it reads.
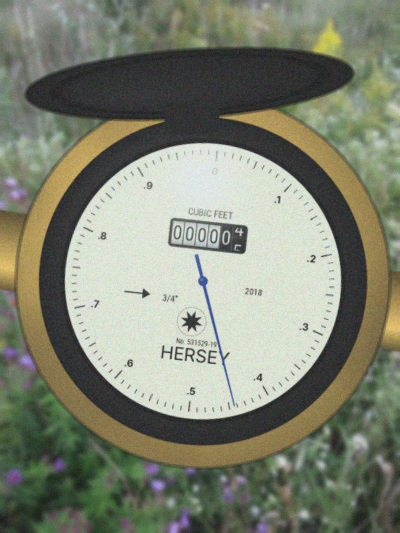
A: 4.44 ft³
